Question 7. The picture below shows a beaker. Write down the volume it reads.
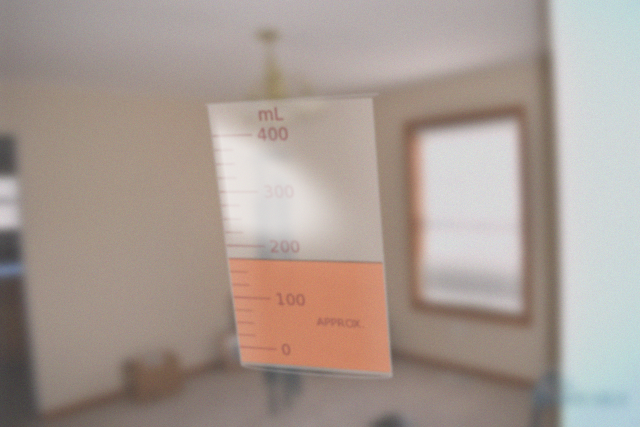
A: 175 mL
